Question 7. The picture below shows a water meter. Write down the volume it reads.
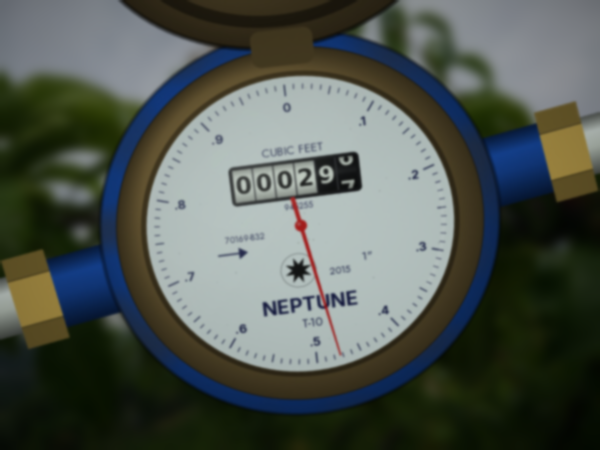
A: 296.47 ft³
